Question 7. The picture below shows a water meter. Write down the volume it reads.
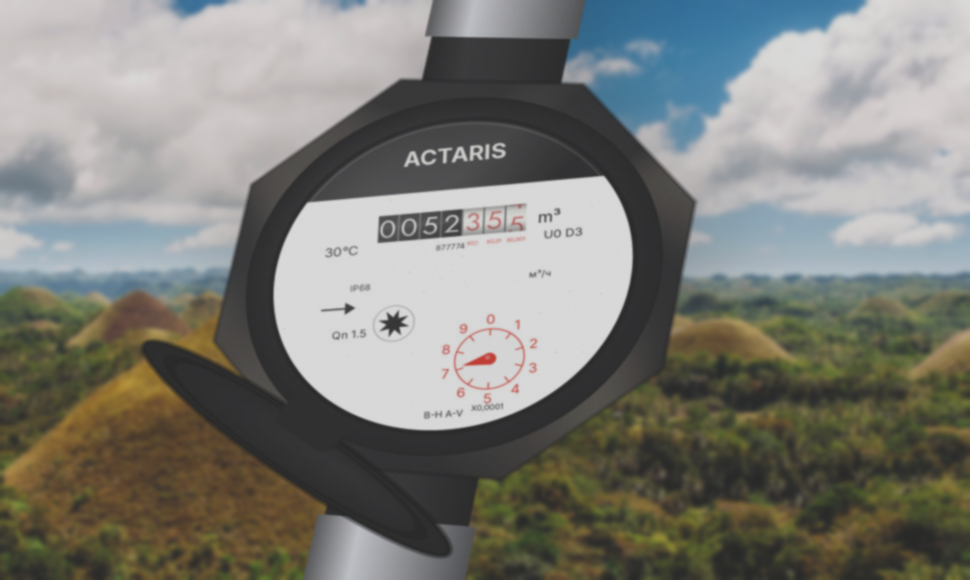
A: 52.3547 m³
